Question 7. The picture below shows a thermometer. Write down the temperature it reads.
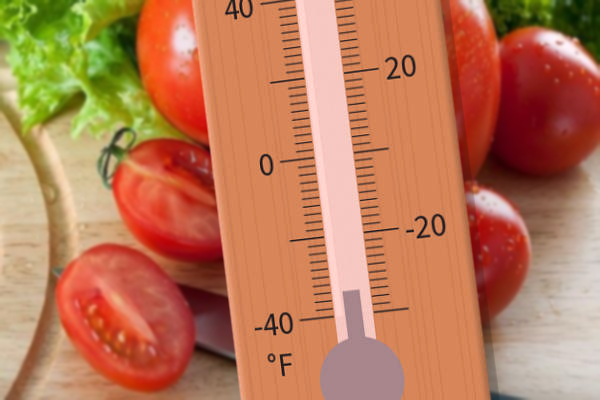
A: -34 °F
